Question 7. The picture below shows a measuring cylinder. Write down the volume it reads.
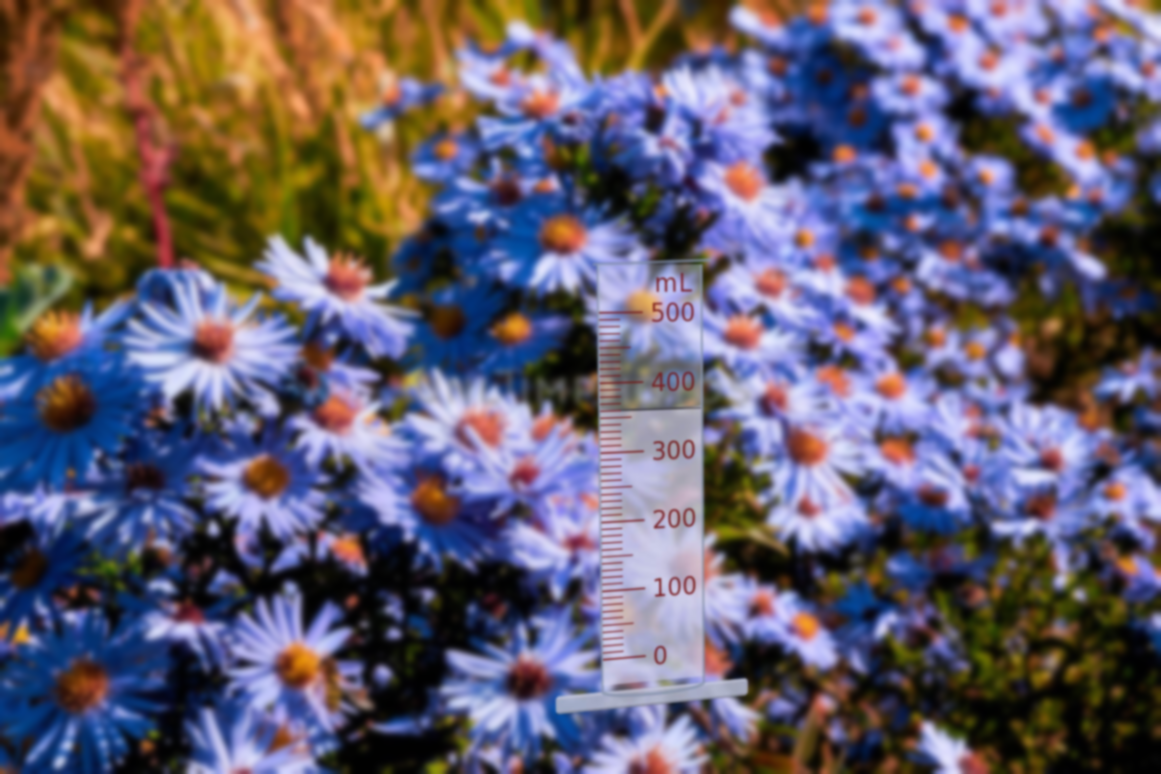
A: 360 mL
